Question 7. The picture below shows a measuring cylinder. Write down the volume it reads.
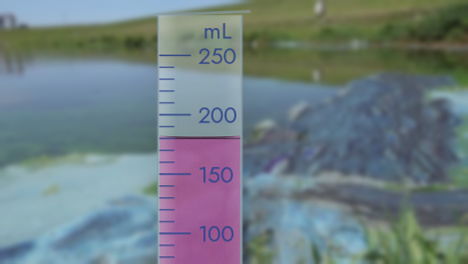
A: 180 mL
